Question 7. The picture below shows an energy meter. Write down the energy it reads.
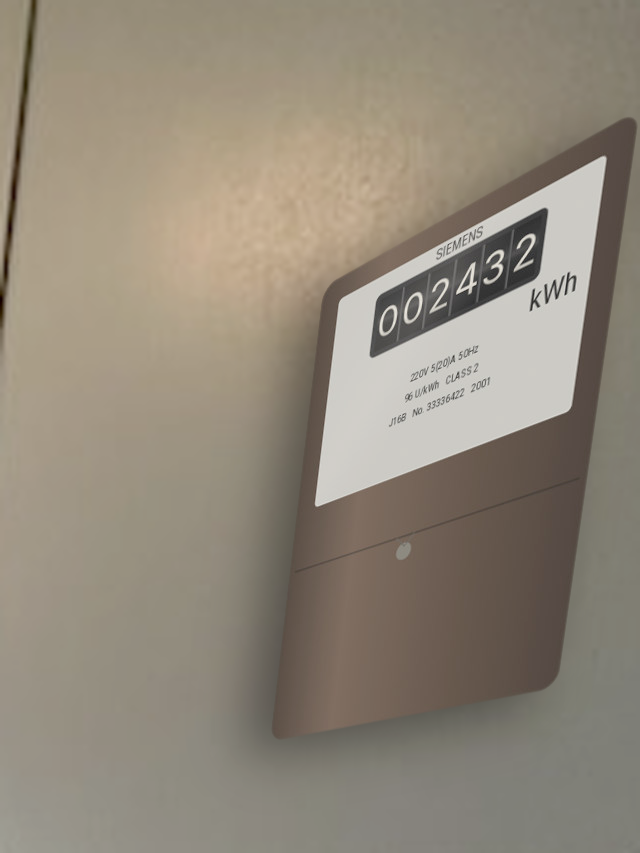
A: 2432 kWh
